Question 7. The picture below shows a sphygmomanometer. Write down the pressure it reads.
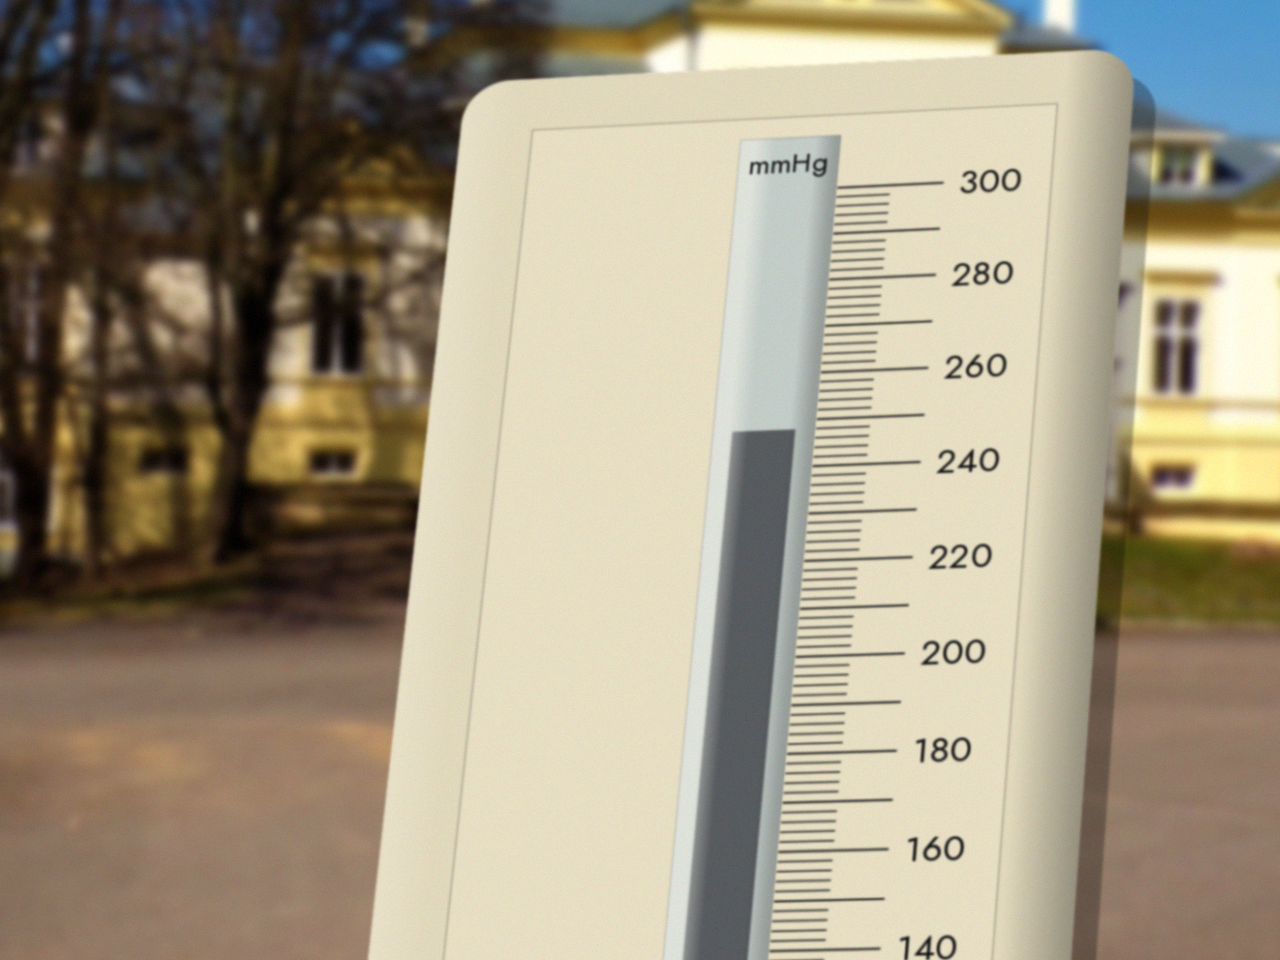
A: 248 mmHg
